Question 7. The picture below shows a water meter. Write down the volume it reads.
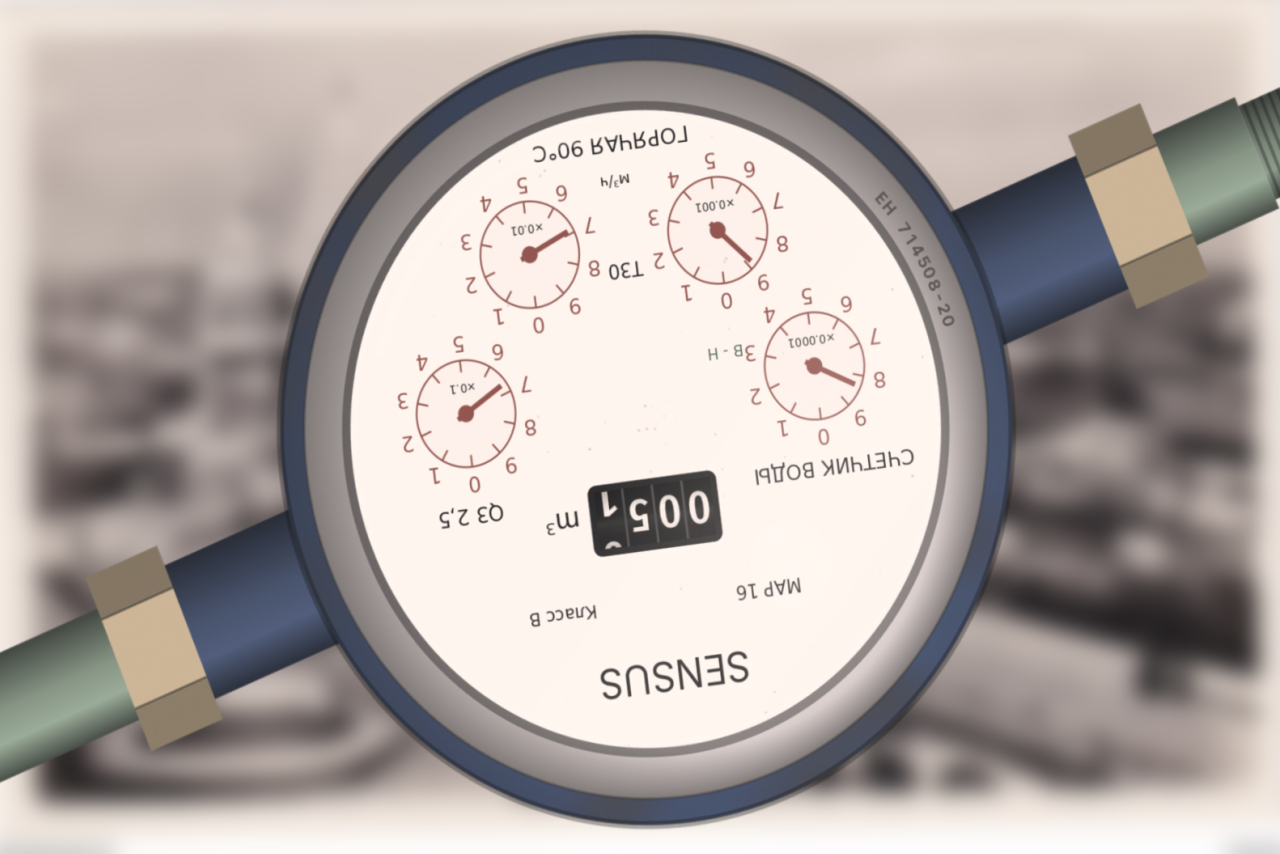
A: 50.6688 m³
